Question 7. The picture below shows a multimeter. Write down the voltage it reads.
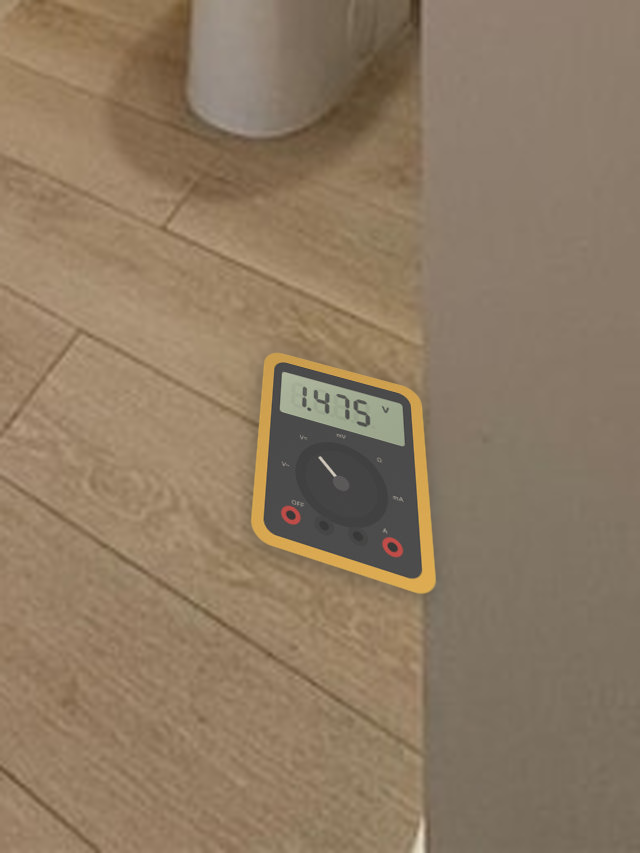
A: 1.475 V
